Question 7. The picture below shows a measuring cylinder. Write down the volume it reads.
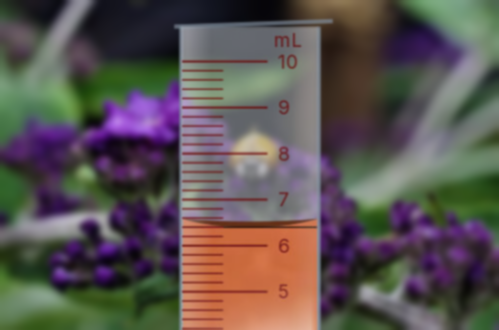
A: 6.4 mL
